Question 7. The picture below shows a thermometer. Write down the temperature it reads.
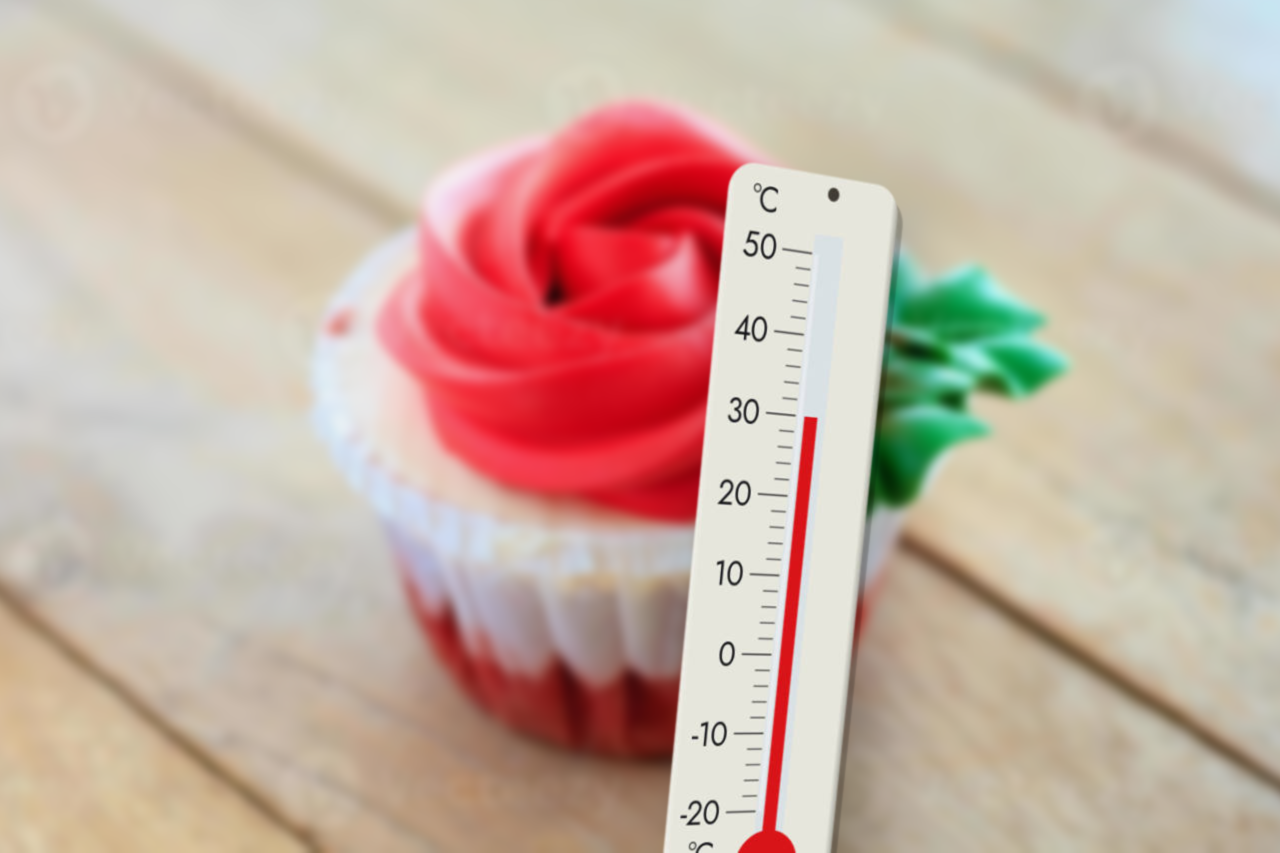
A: 30 °C
